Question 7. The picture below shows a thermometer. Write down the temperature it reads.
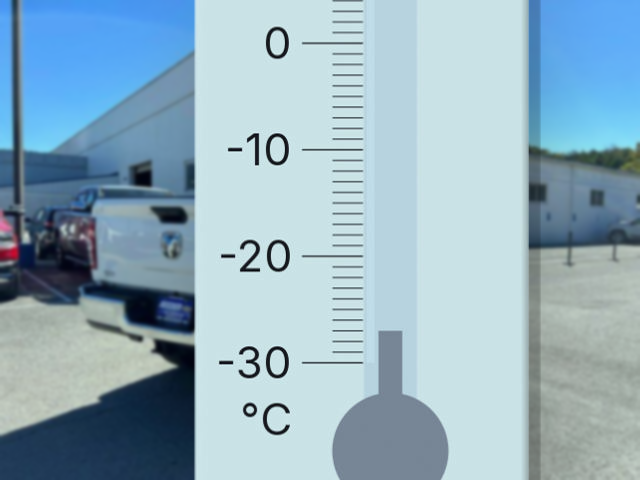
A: -27 °C
